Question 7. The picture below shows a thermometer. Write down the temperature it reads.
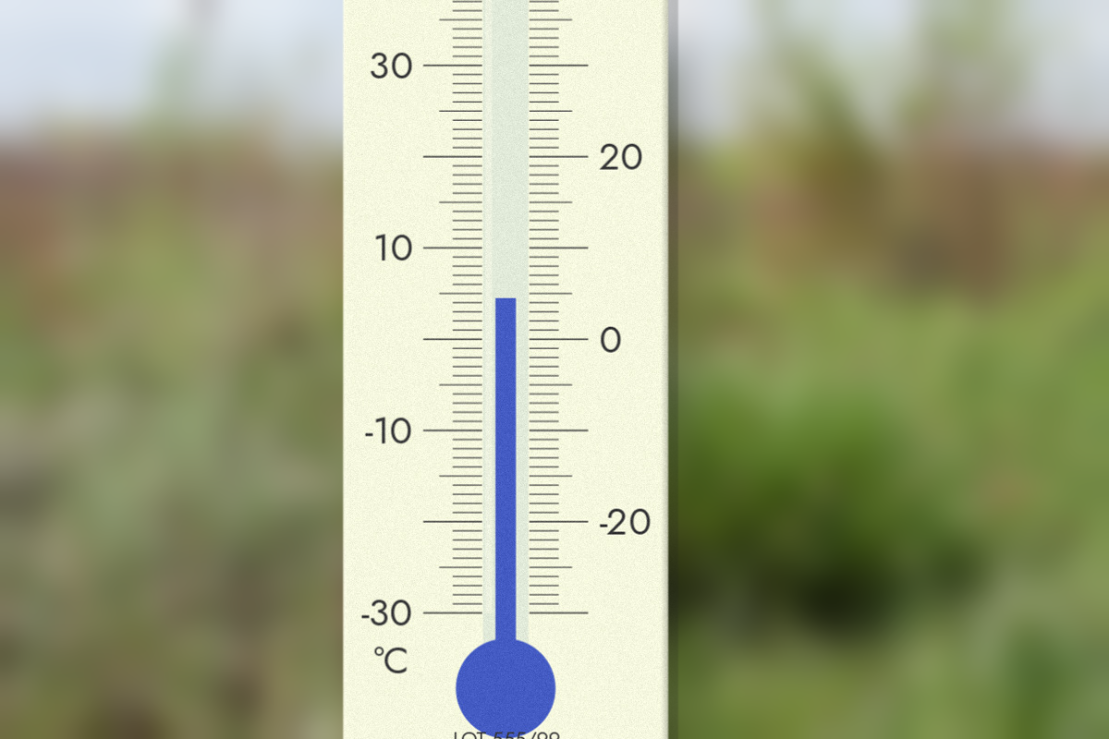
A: 4.5 °C
